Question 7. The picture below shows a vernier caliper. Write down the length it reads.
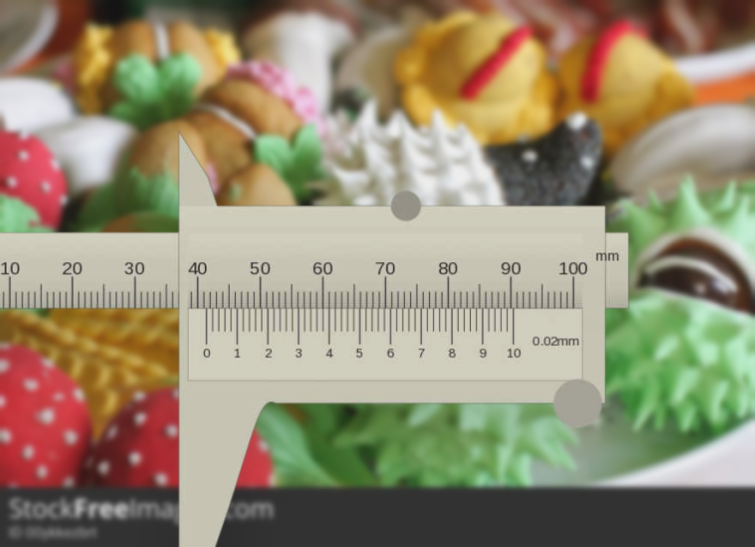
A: 41.4 mm
